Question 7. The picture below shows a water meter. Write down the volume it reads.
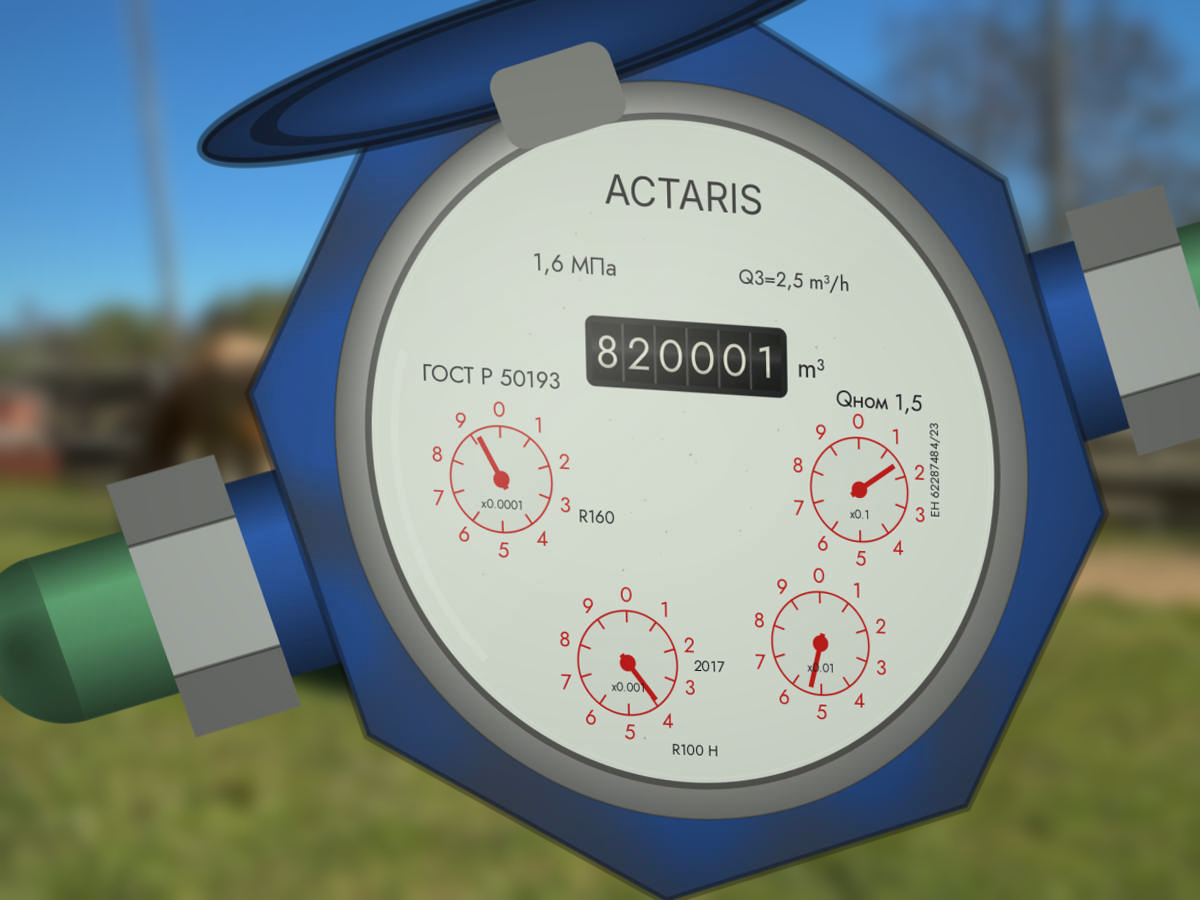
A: 820001.1539 m³
